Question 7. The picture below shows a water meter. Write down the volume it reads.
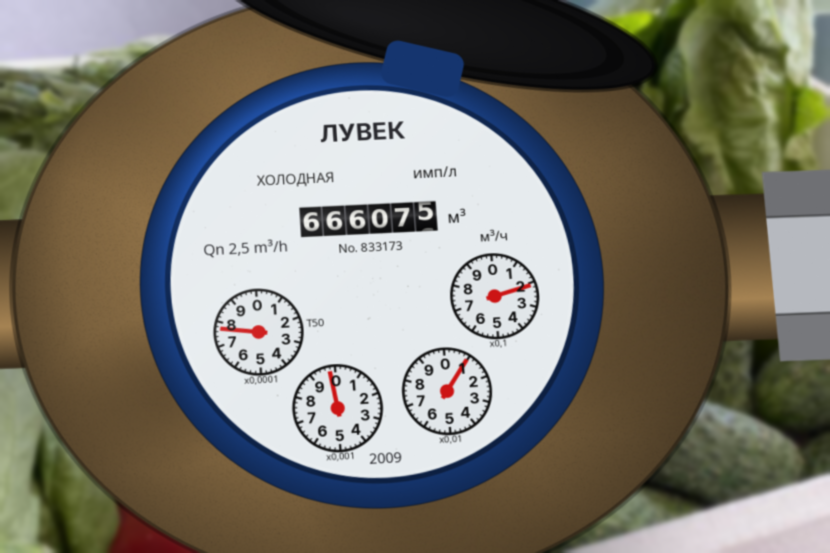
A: 666075.2097 m³
